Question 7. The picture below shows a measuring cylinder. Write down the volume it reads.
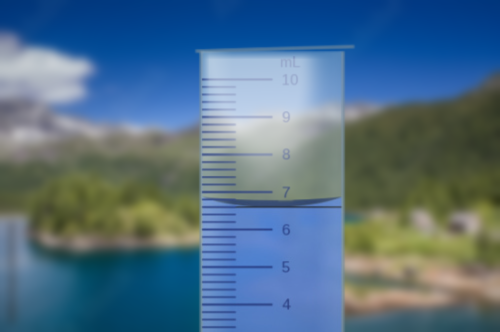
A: 6.6 mL
